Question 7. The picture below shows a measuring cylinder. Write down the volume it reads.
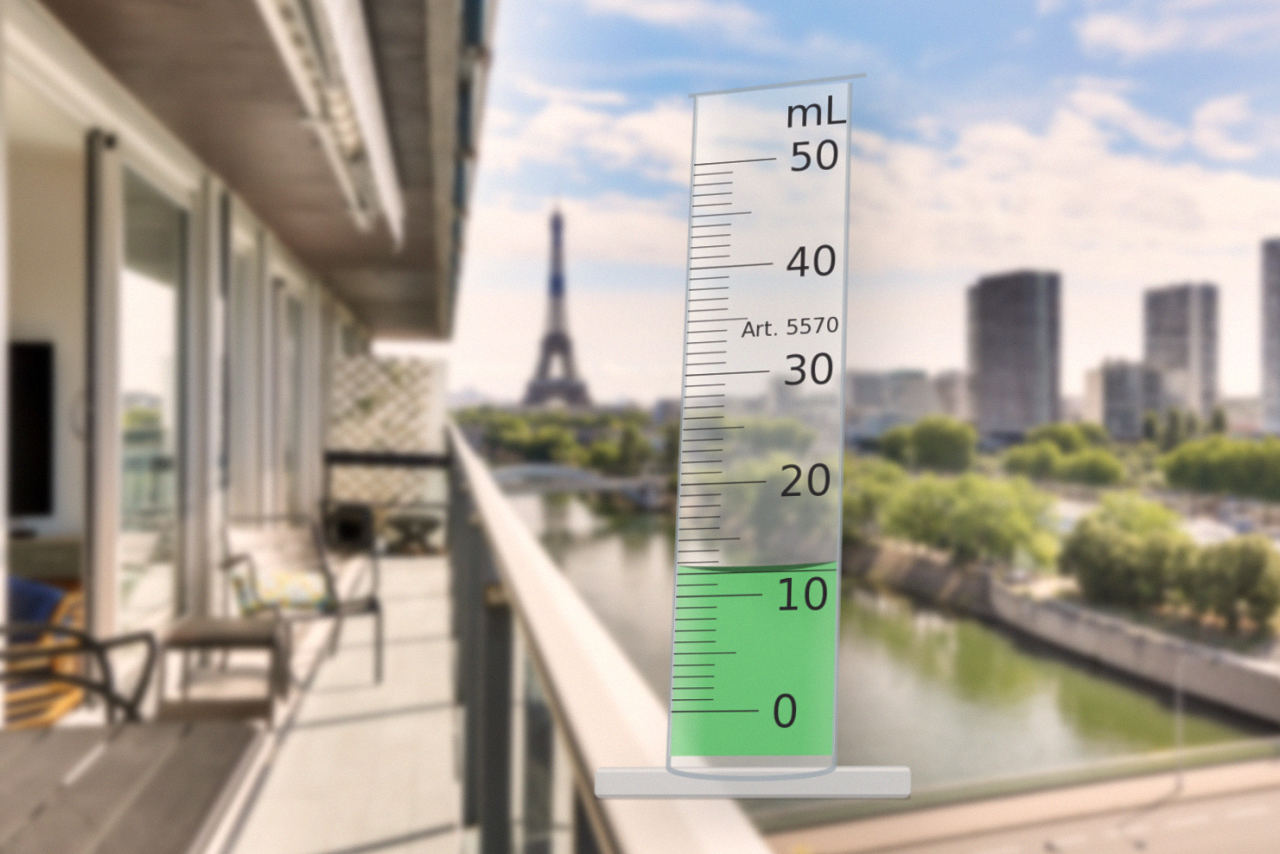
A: 12 mL
